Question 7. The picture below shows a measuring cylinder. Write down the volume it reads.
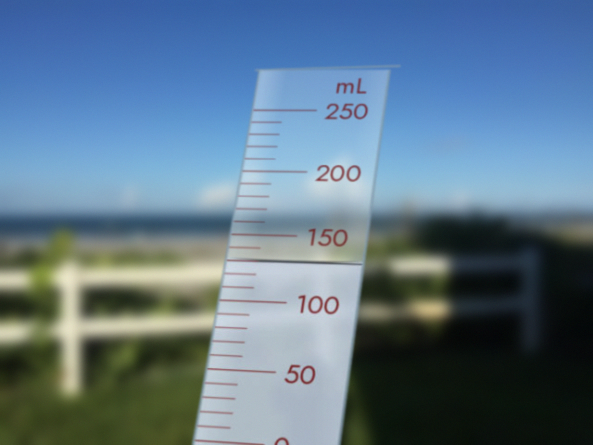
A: 130 mL
